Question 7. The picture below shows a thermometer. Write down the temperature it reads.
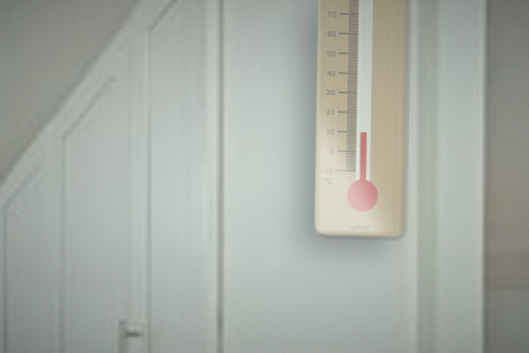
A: 10 °C
